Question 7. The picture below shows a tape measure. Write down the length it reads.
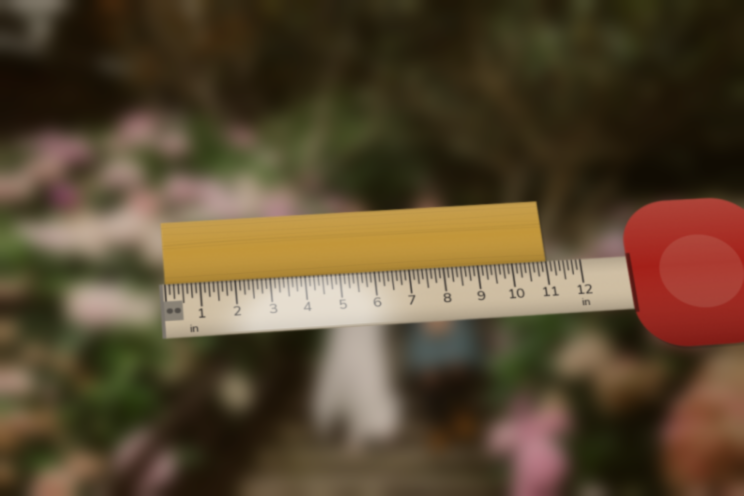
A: 11 in
